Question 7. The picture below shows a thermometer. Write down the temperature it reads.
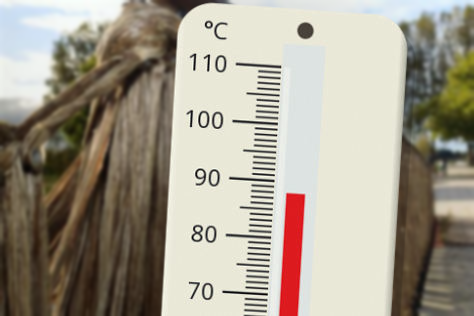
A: 88 °C
